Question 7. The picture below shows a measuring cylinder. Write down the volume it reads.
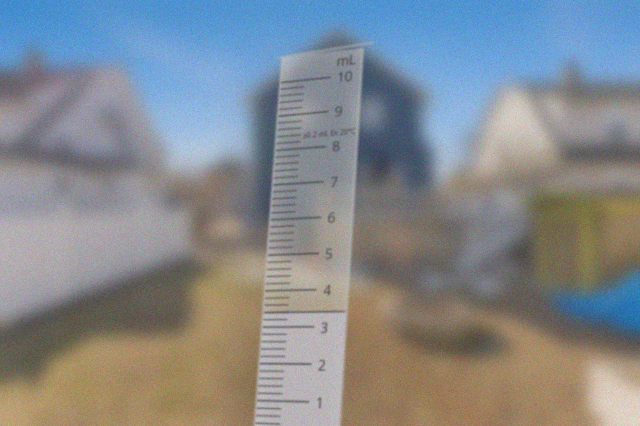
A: 3.4 mL
